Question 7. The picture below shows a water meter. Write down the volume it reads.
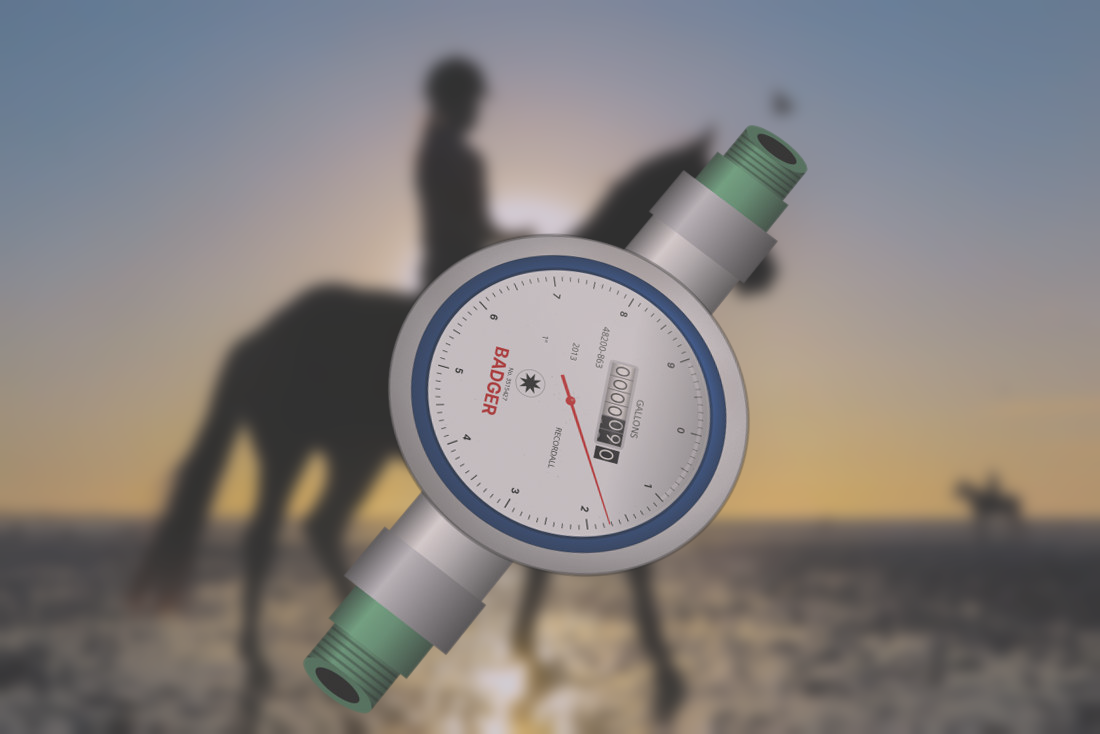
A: 91.7 gal
